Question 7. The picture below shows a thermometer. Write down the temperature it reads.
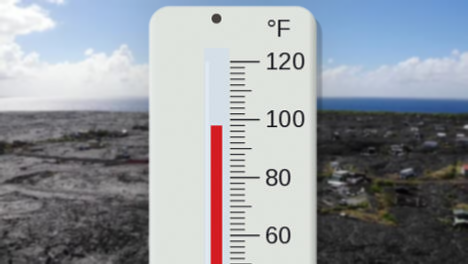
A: 98 °F
